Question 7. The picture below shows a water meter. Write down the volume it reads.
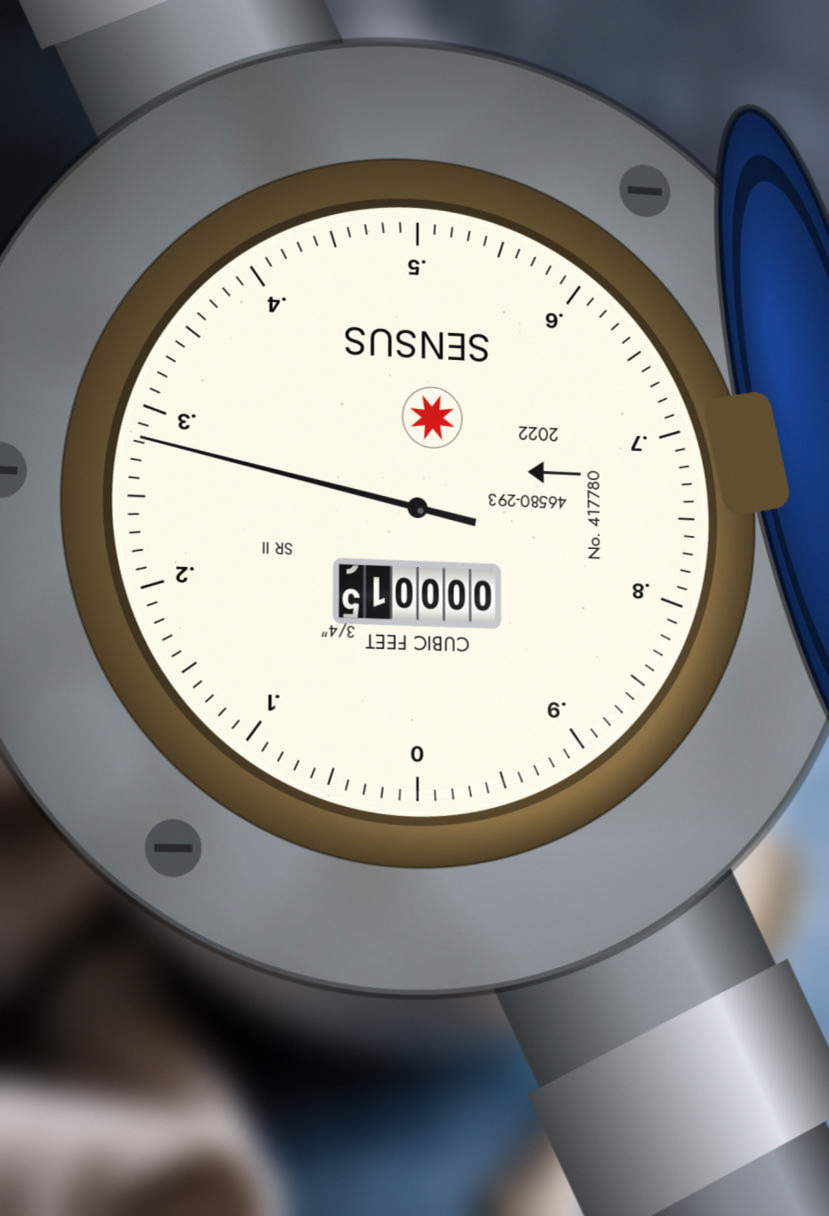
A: 15.28 ft³
